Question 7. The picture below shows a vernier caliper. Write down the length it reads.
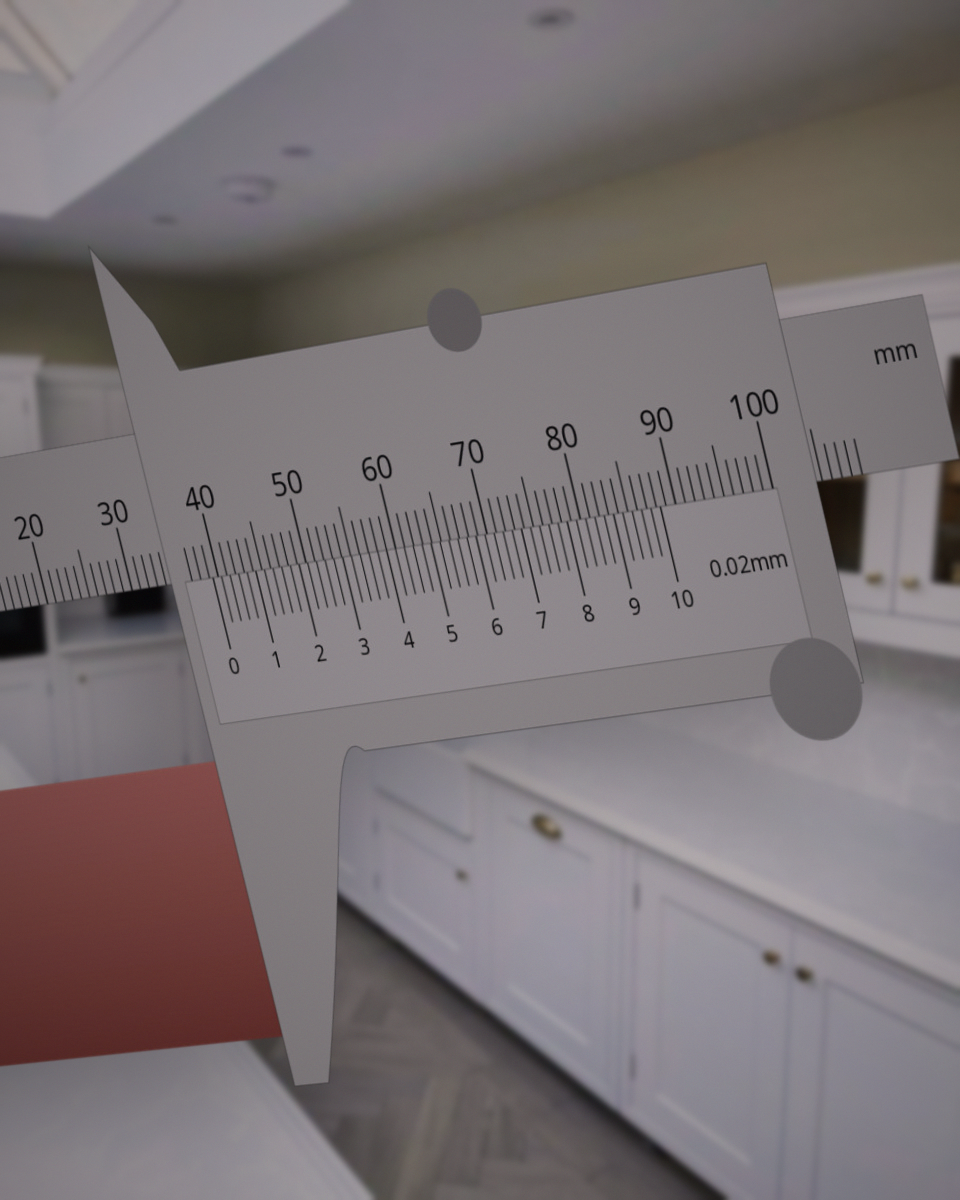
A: 39.4 mm
